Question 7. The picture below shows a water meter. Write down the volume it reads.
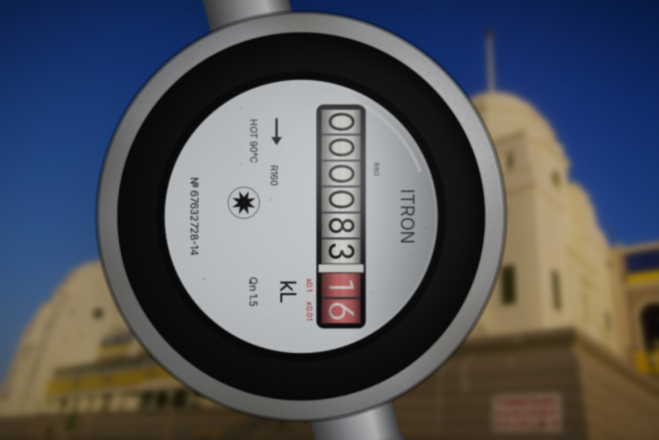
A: 83.16 kL
